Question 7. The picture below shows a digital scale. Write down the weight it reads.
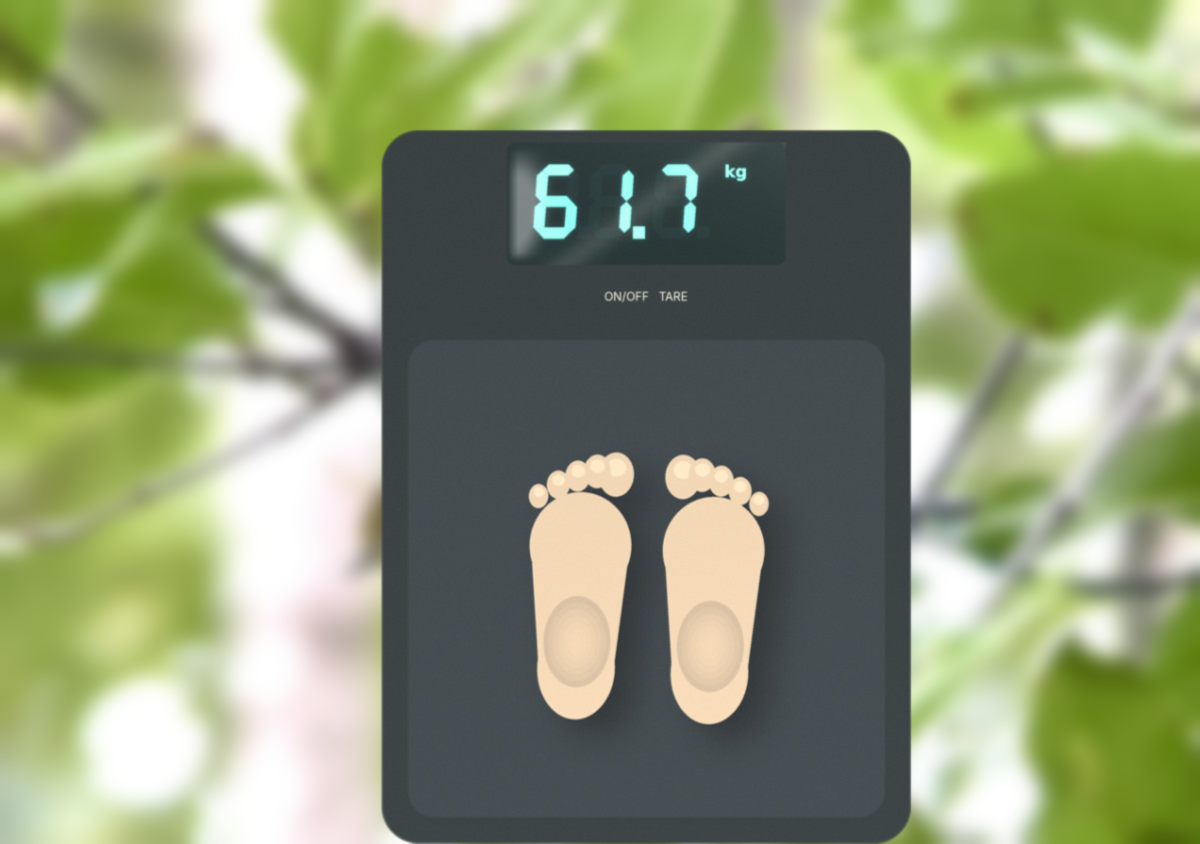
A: 61.7 kg
